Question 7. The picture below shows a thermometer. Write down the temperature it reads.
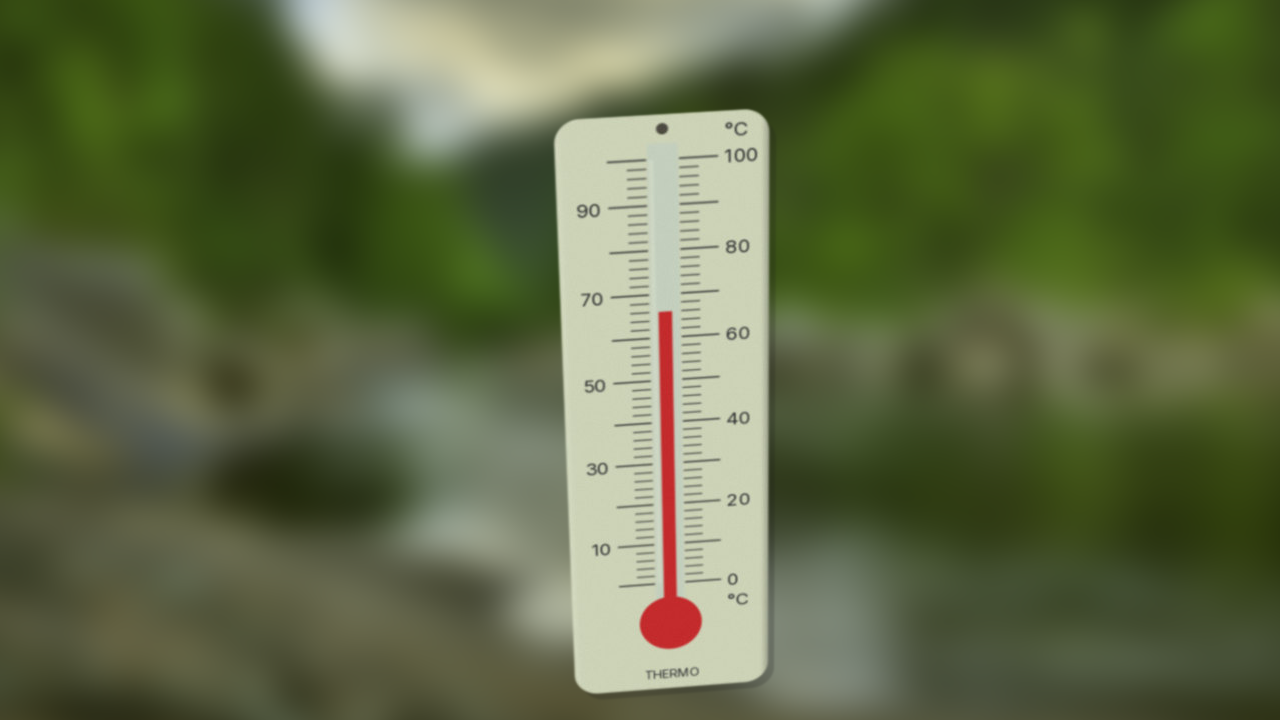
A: 66 °C
